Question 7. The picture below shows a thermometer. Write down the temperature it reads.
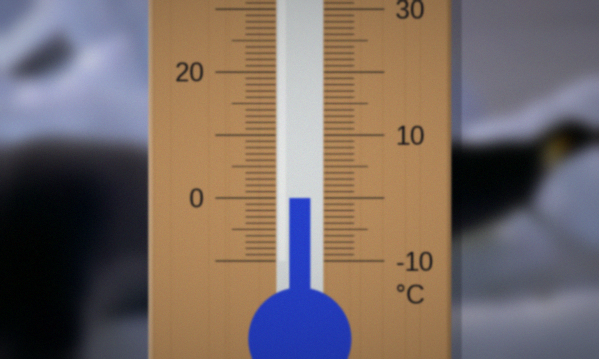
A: 0 °C
